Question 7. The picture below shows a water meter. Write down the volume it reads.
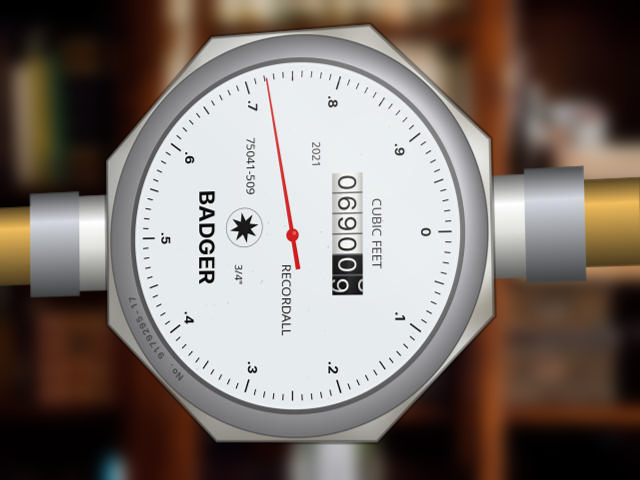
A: 69008.72 ft³
